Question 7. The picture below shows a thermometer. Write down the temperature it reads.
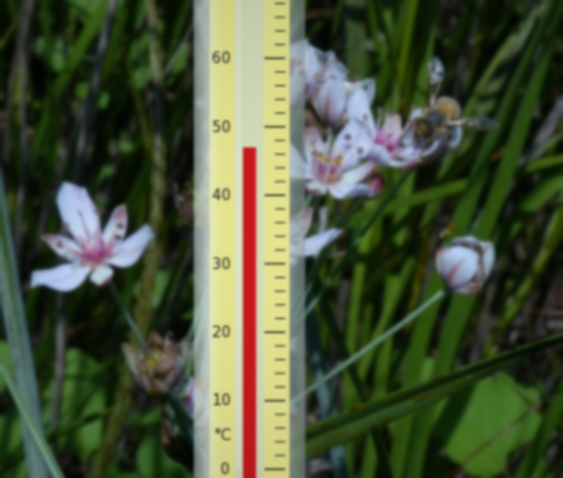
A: 47 °C
